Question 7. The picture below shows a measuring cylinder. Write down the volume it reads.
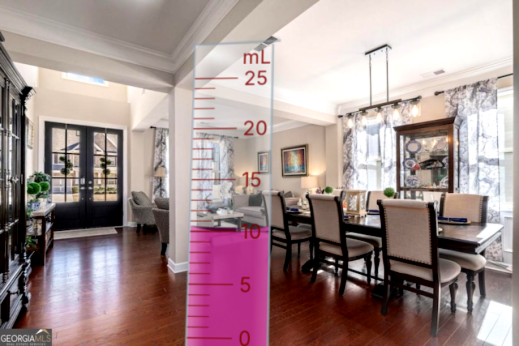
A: 10 mL
